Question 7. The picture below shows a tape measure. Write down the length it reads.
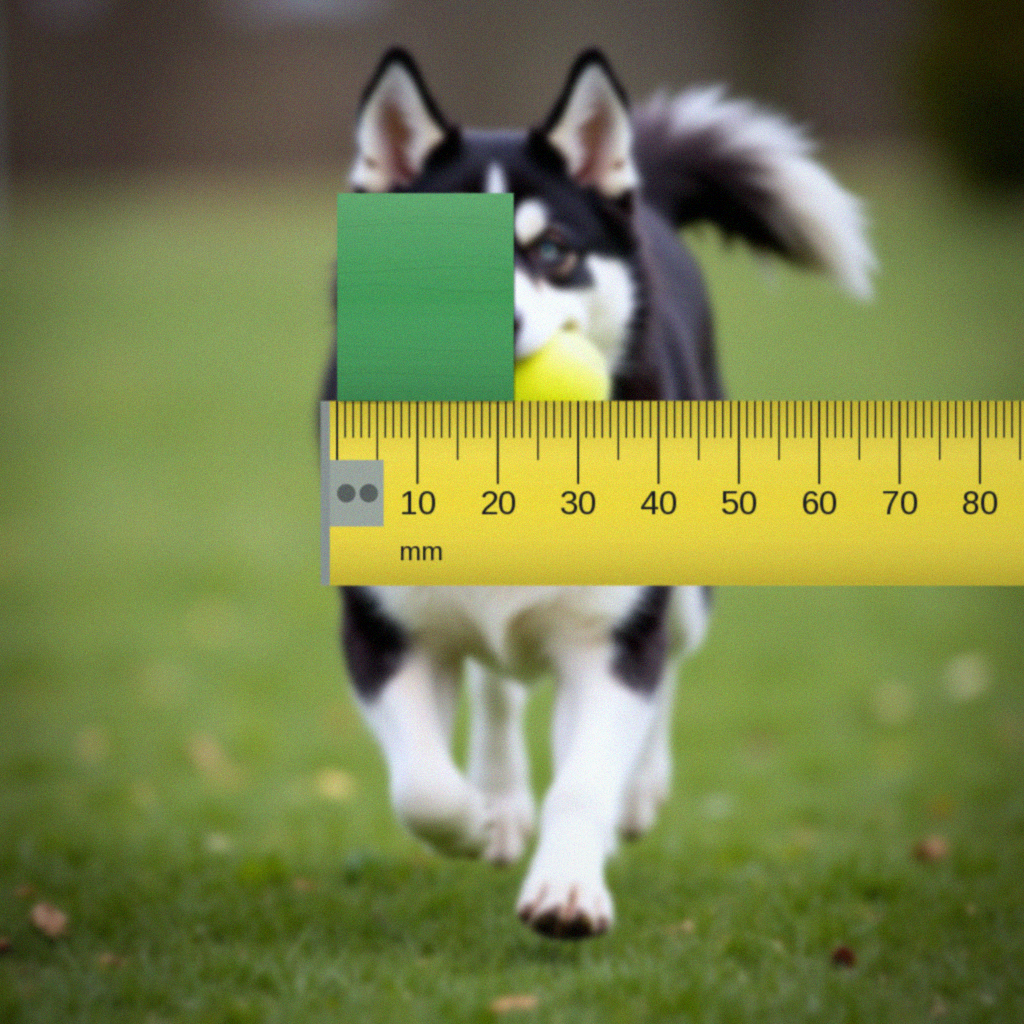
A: 22 mm
